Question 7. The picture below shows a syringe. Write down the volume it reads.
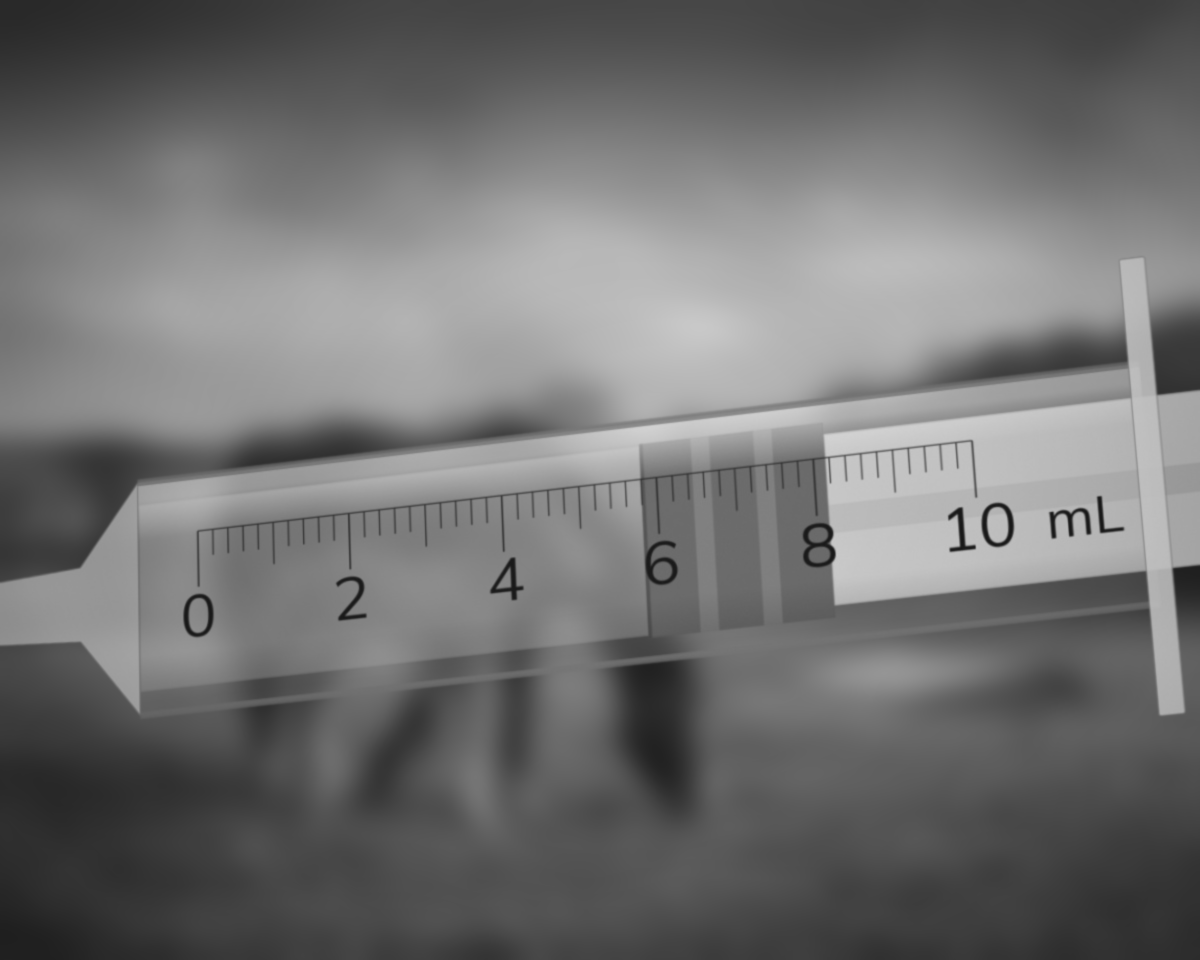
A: 5.8 mL
